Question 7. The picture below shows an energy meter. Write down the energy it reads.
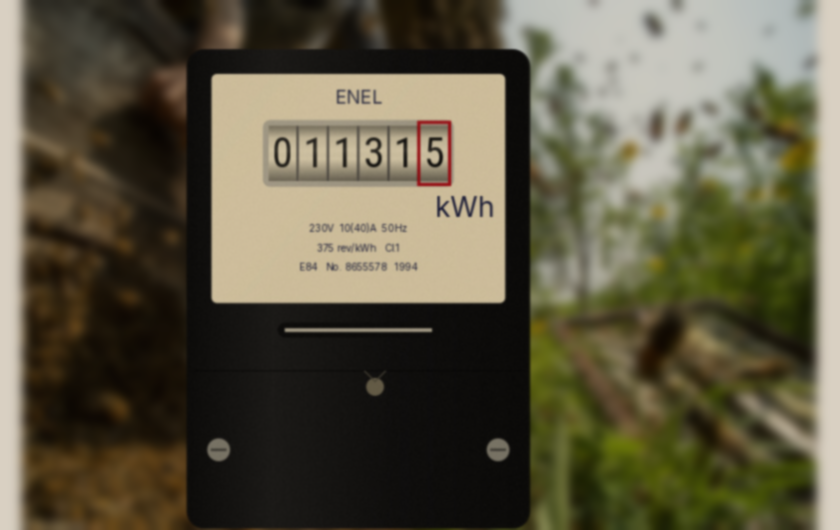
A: 1131.5 kWh
